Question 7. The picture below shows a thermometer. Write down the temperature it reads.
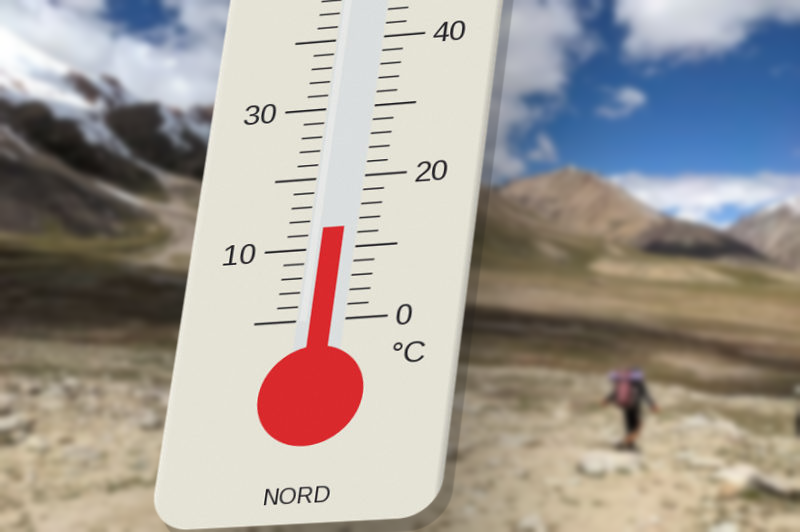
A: 13 °C
